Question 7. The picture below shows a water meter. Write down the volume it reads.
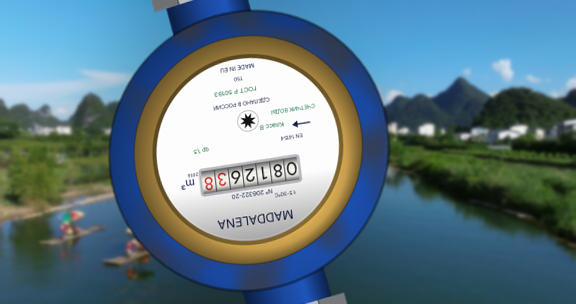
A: 8126.38 m³
